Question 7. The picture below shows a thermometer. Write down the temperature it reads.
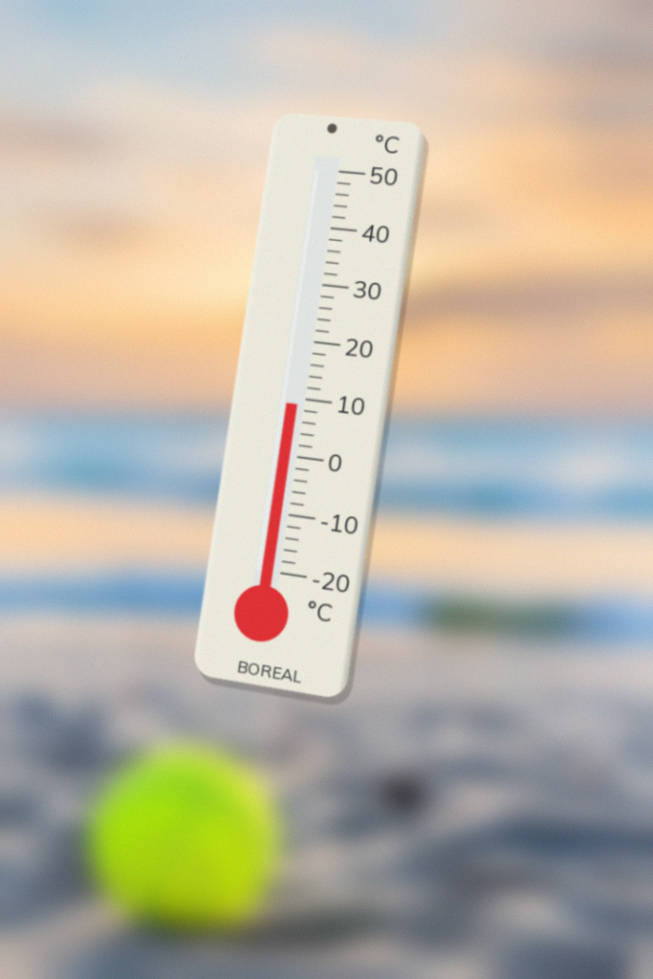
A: 9 °C
